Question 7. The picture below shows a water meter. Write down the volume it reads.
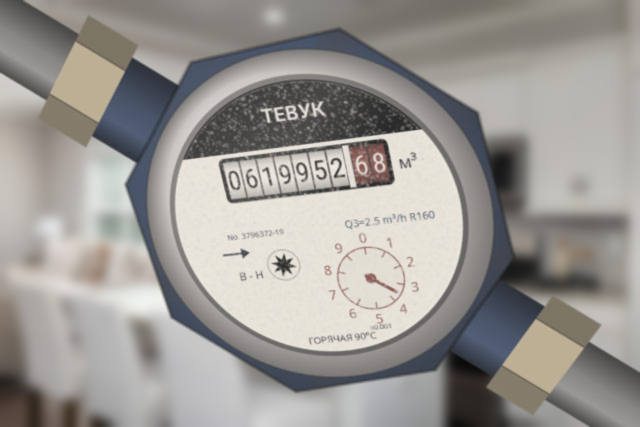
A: 619952.683 m³
